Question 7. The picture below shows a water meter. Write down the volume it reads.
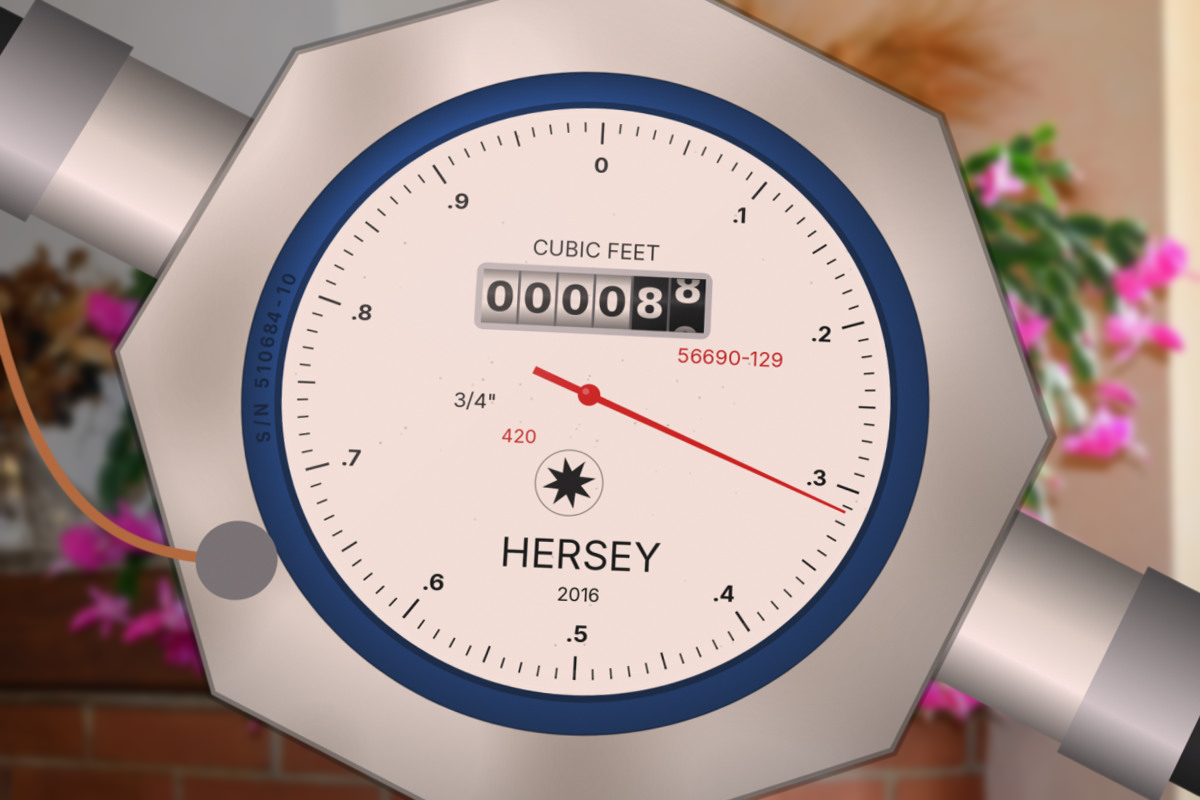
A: 88.31 ft³
